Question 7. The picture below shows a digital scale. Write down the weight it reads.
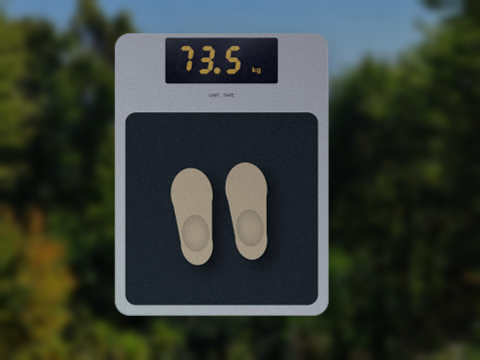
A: 73.5 kg
